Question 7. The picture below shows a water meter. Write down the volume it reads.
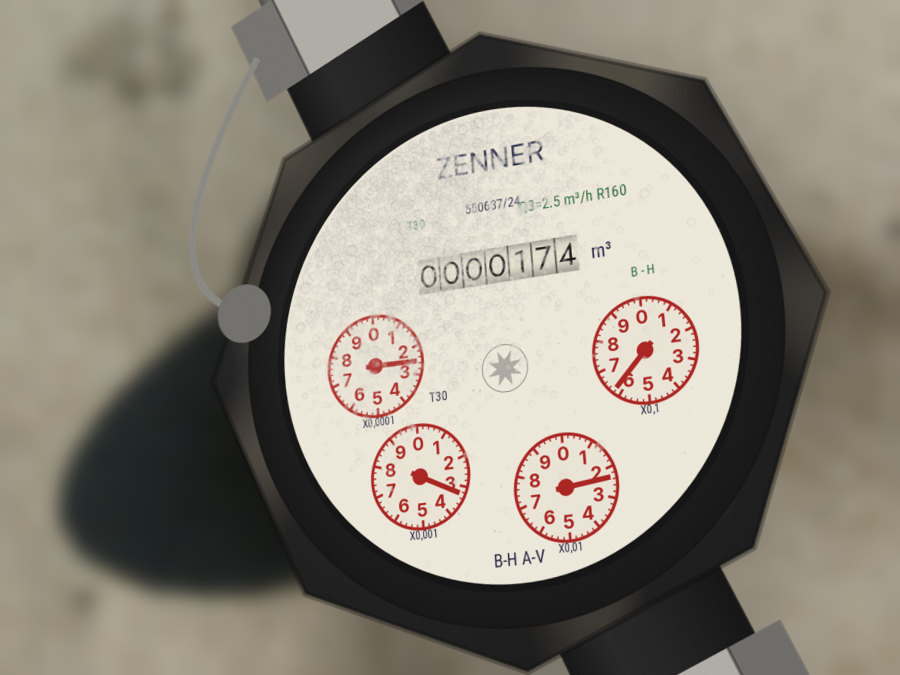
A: 174.6232 m³
